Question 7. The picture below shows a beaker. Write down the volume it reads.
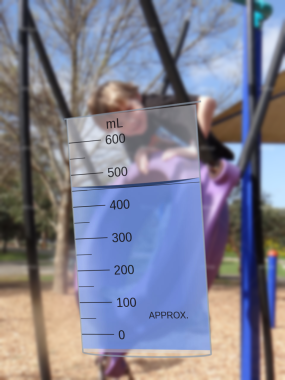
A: 450 mL
